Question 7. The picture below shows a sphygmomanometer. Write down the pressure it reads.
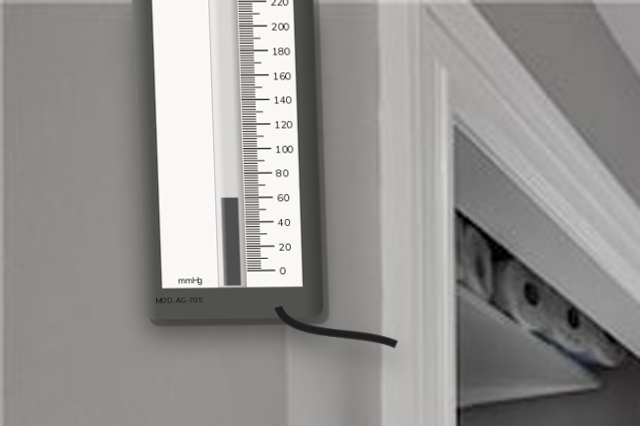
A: 60 mmHg
